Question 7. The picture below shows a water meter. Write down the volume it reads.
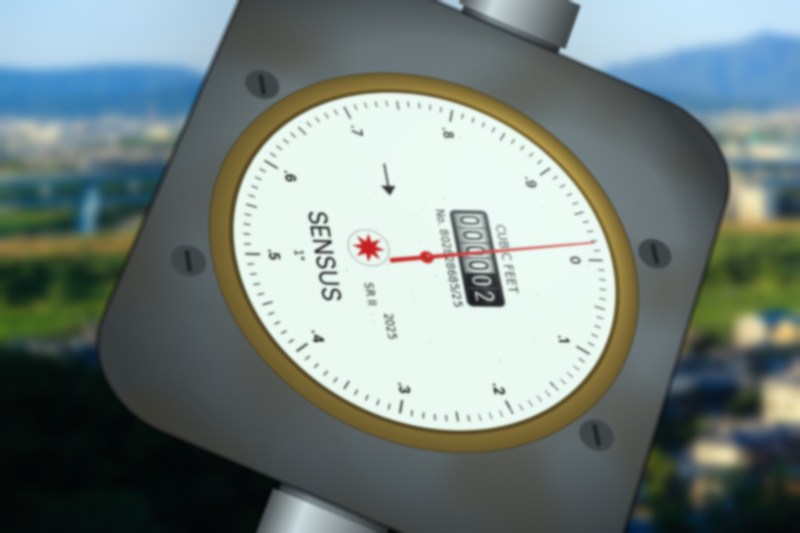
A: 1.98 ft³
